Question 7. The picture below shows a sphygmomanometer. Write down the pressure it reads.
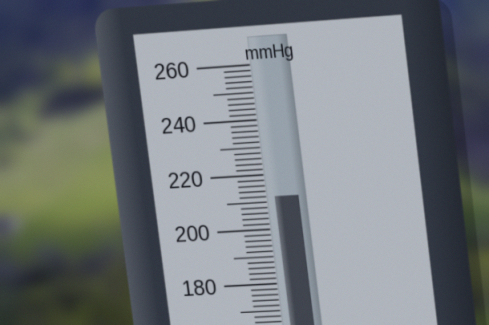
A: 212 mmHg
